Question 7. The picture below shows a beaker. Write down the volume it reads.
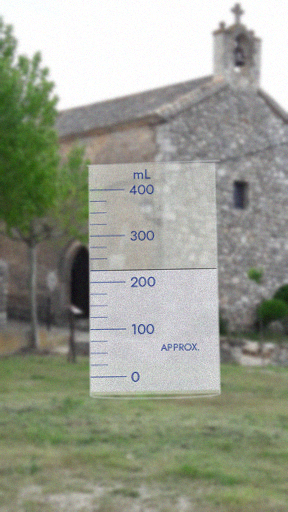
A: 225 mL
